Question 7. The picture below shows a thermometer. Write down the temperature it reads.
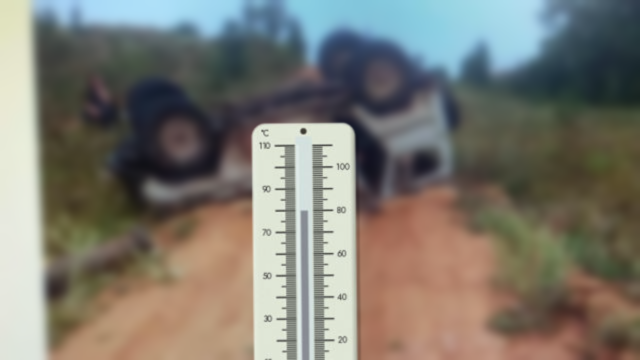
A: 80 °C
